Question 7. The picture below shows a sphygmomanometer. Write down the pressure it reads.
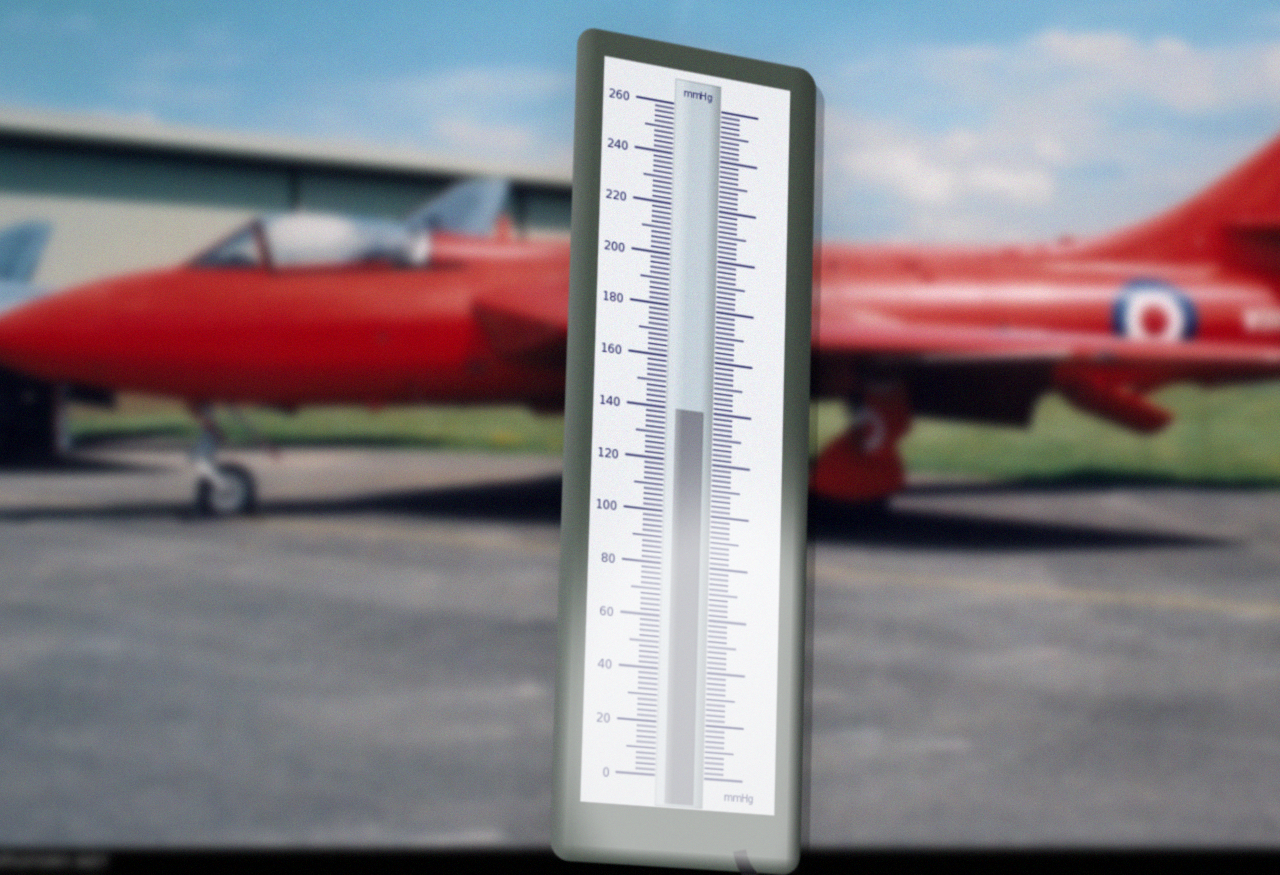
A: 140 mmHg
